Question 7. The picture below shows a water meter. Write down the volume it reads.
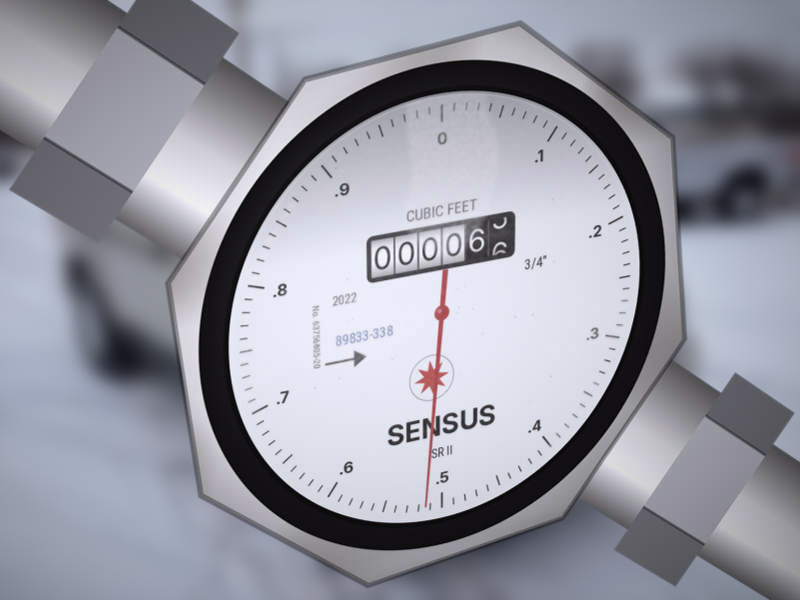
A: 65.51 ft³
